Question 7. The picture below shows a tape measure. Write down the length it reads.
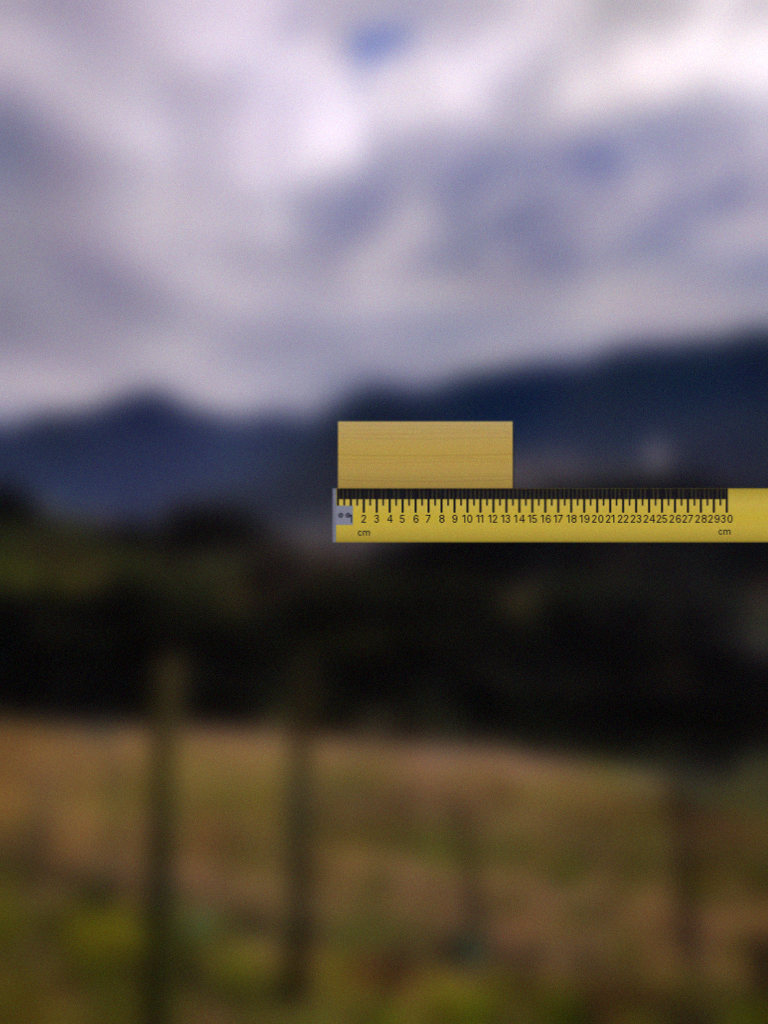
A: 13.5 cm
